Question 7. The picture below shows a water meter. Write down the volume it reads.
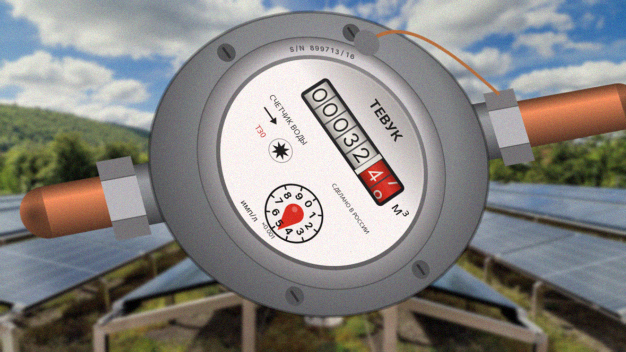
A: 32.474 m³
